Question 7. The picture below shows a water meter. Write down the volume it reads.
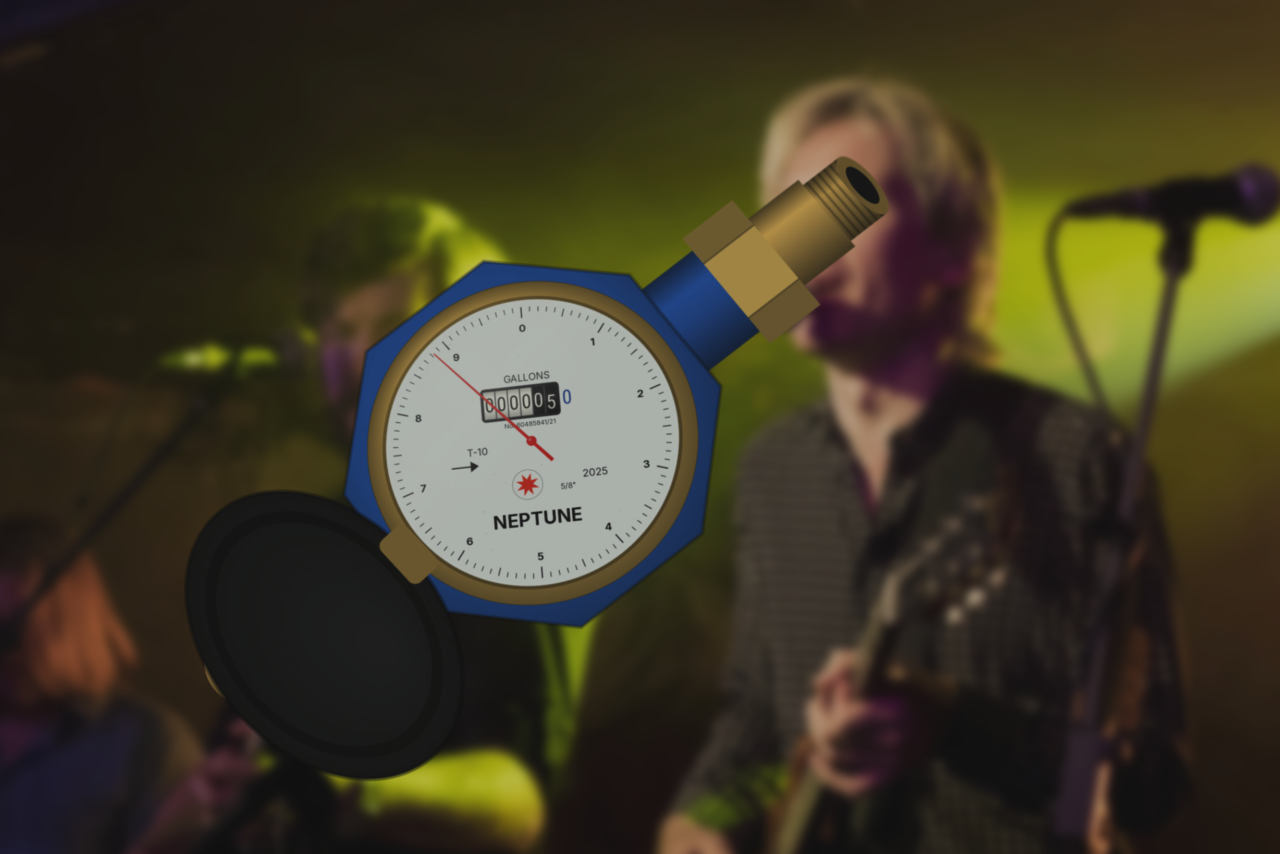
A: 48.8 gal
